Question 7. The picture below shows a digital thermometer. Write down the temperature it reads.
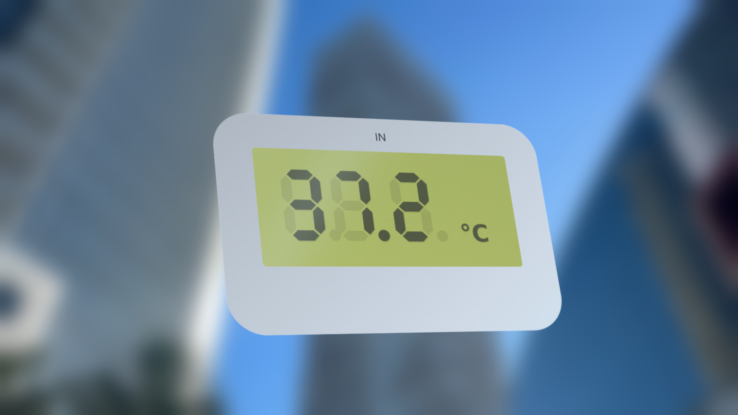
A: 37.2 °C
